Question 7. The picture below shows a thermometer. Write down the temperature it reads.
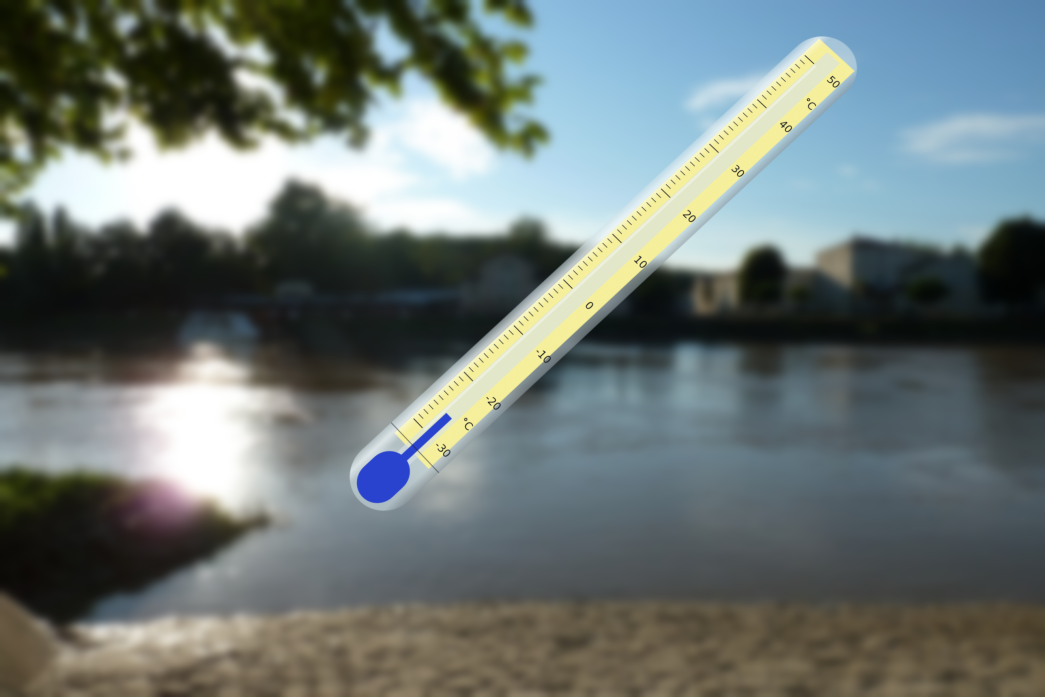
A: -26 °C
